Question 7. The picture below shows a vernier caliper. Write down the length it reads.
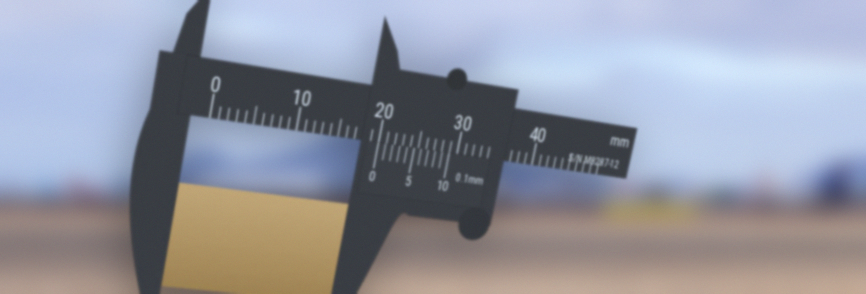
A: 20.0 mm
